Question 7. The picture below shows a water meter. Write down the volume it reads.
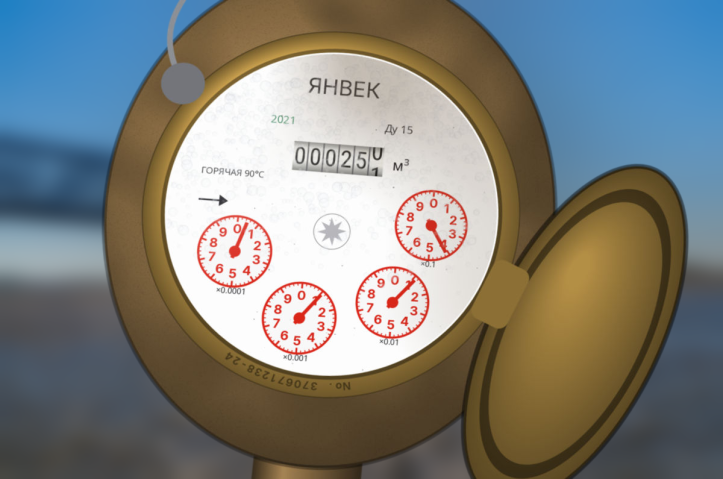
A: 250.4110 m³
